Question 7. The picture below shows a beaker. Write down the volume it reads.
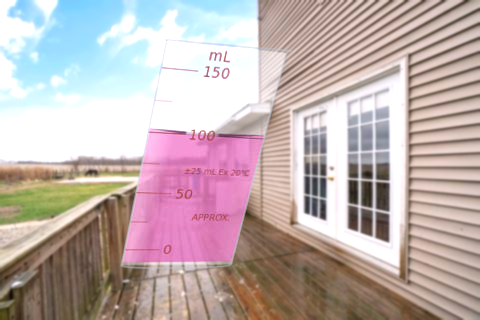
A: 100 mL
